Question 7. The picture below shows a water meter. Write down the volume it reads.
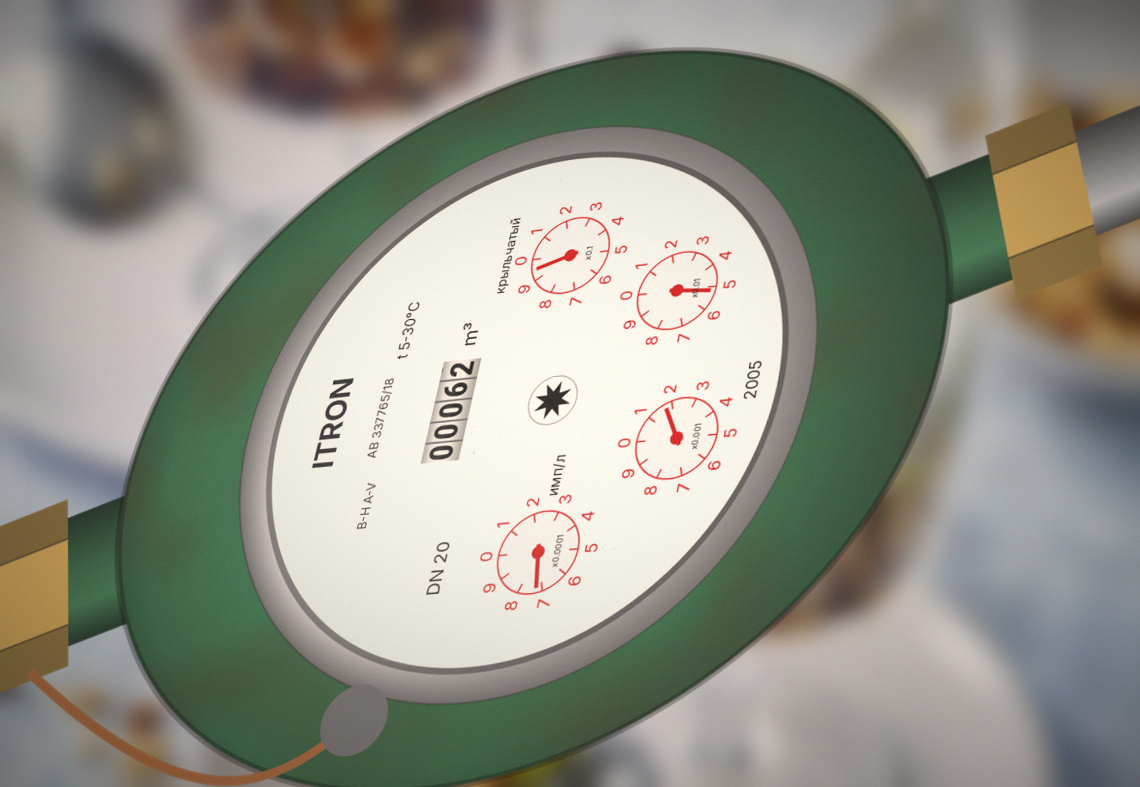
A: 61.9517 m³
